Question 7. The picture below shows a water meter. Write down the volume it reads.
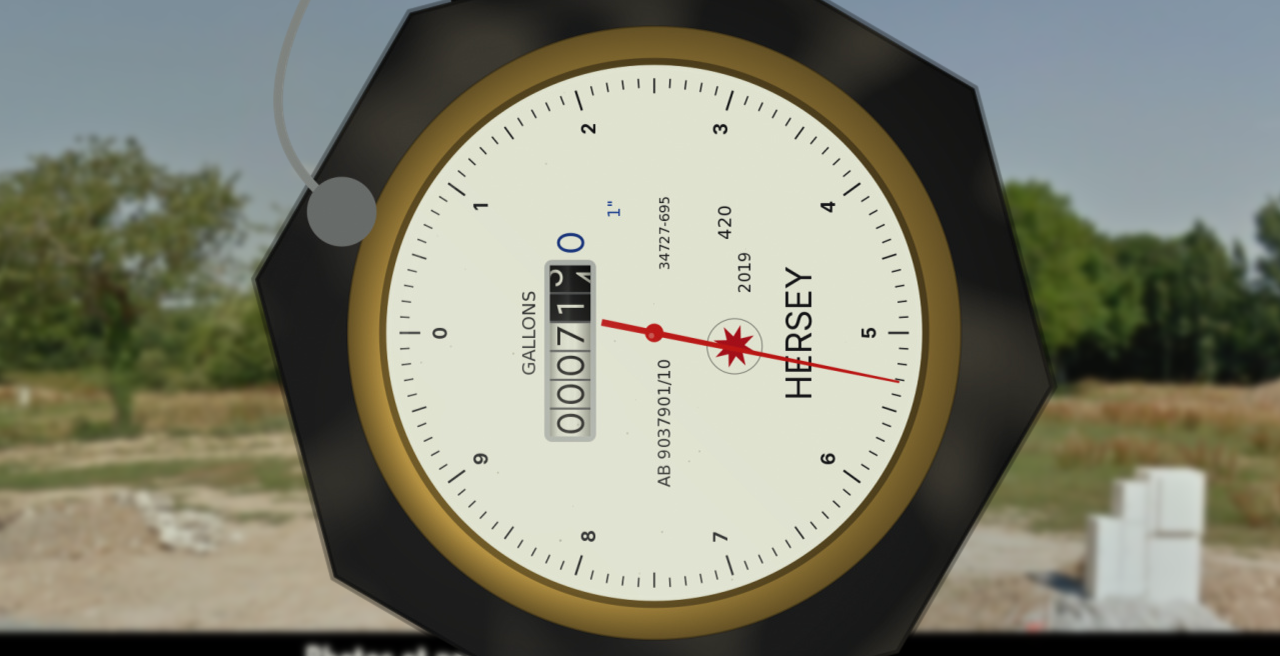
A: 7135.3 gal
